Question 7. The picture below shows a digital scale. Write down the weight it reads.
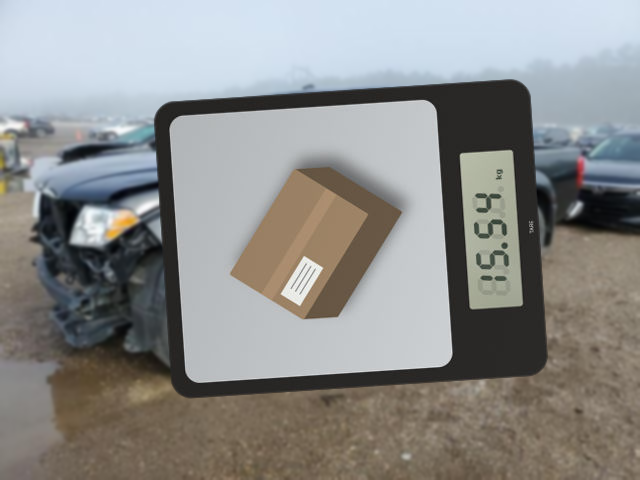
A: 15.54 kg
